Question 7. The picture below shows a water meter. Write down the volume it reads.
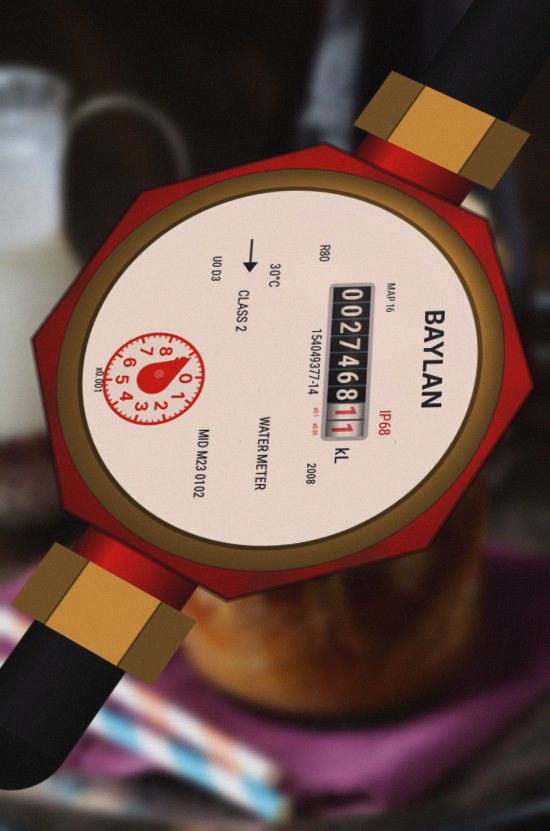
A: 27468.109 kL
